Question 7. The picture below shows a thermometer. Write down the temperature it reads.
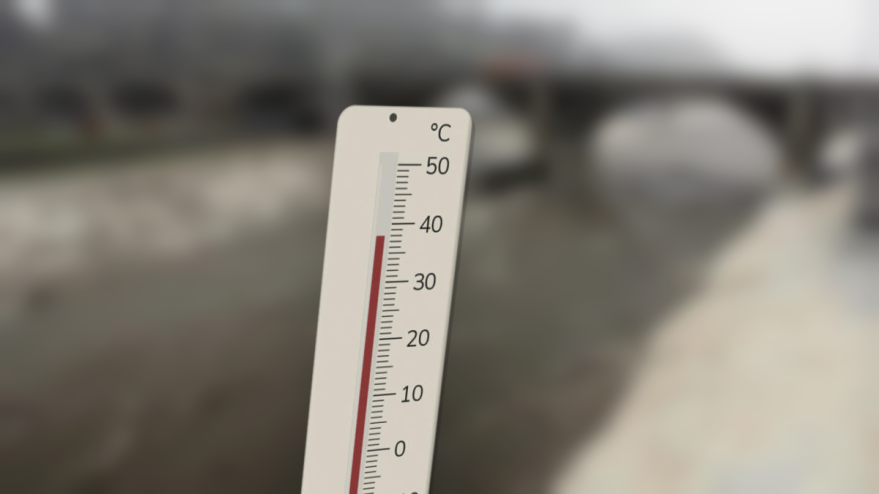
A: 38 °C
